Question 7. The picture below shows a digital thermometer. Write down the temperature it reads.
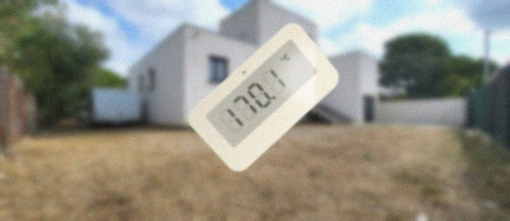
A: 170.1 °C
